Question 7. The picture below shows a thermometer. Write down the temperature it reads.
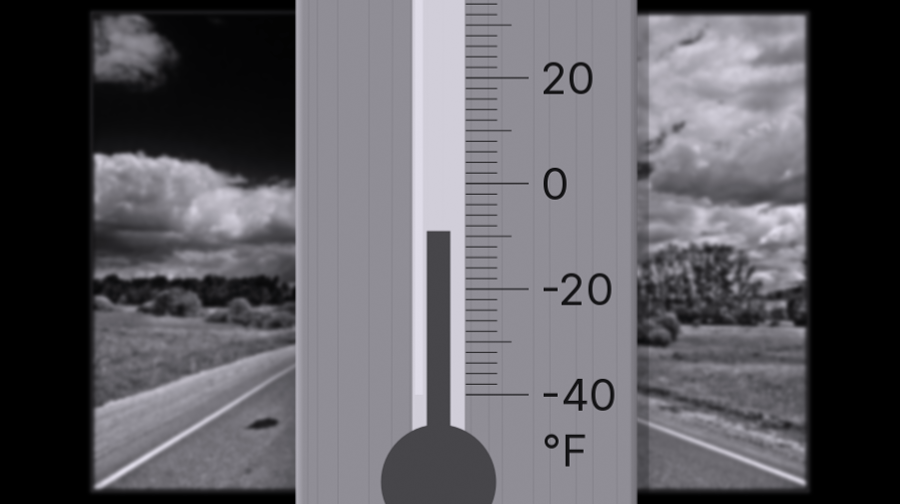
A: -9 °F
